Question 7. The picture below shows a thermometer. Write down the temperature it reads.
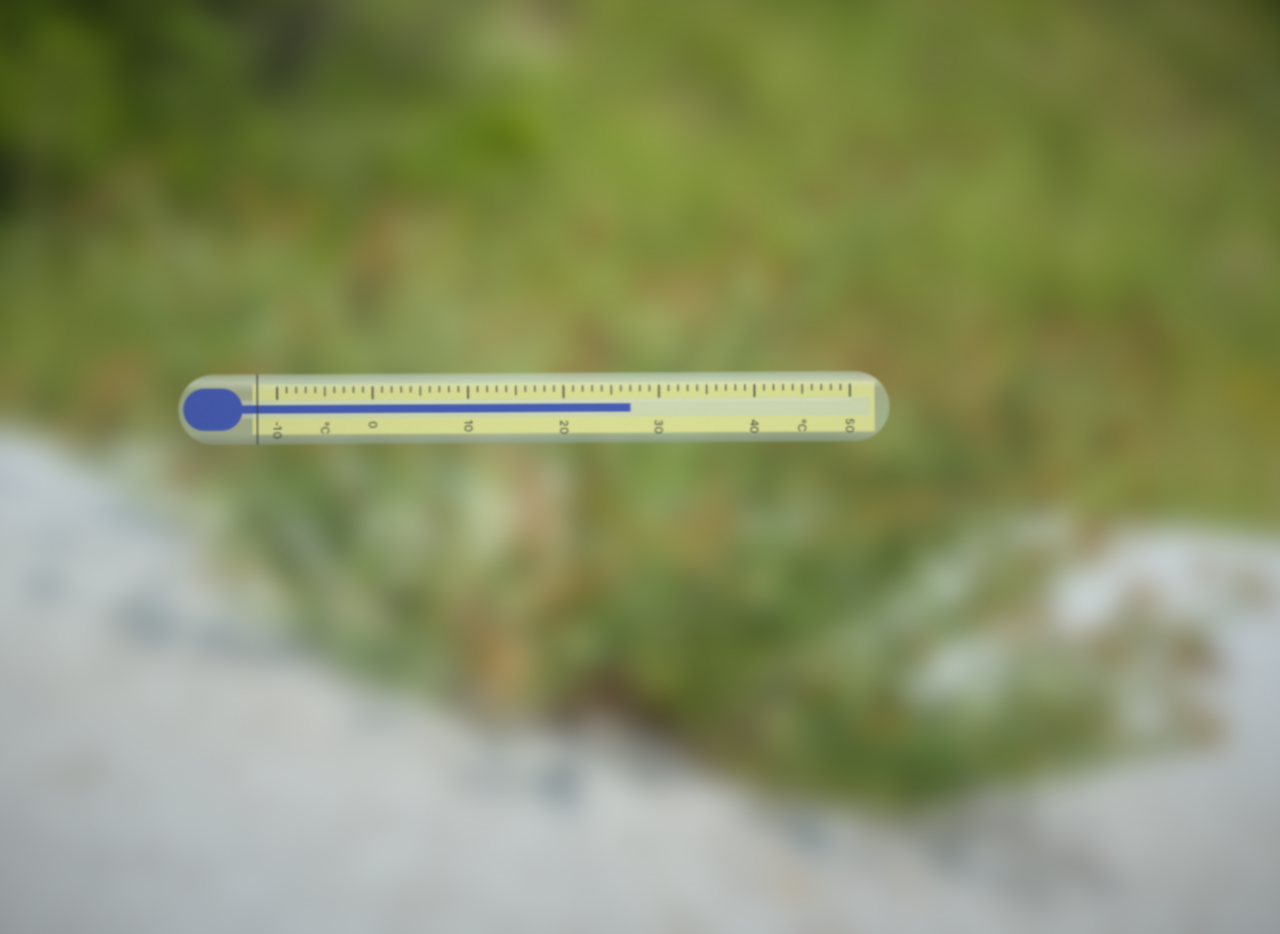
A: 27 °C
